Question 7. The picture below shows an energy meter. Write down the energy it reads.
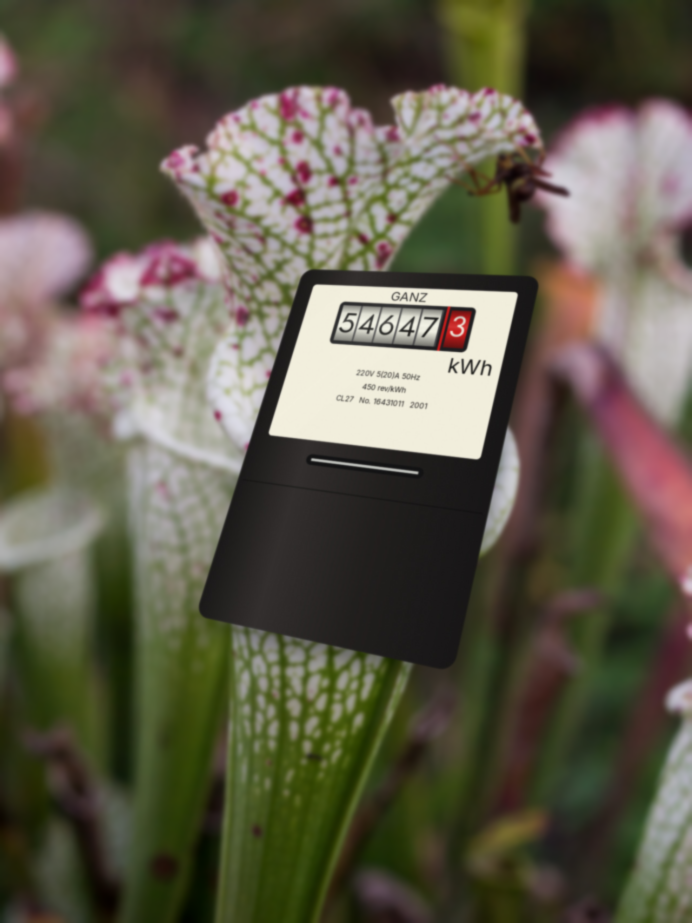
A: 54647.3 kWh
